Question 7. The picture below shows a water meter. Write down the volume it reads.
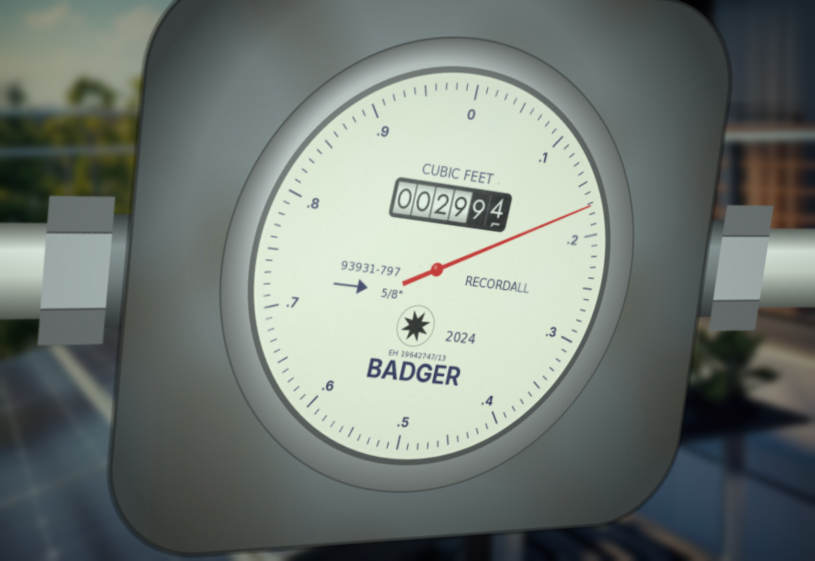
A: 2994.17 ft³
